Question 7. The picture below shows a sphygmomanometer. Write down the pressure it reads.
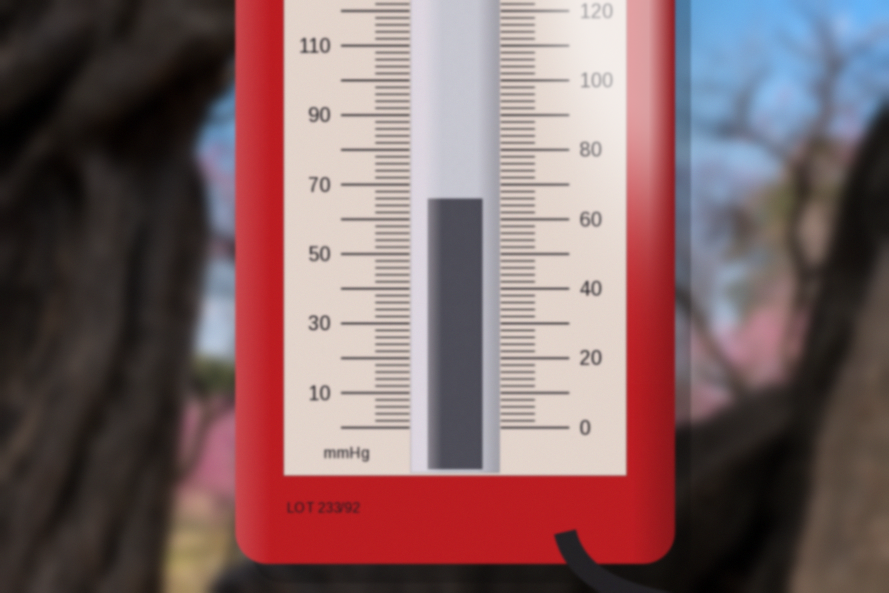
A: 66 mmHg
